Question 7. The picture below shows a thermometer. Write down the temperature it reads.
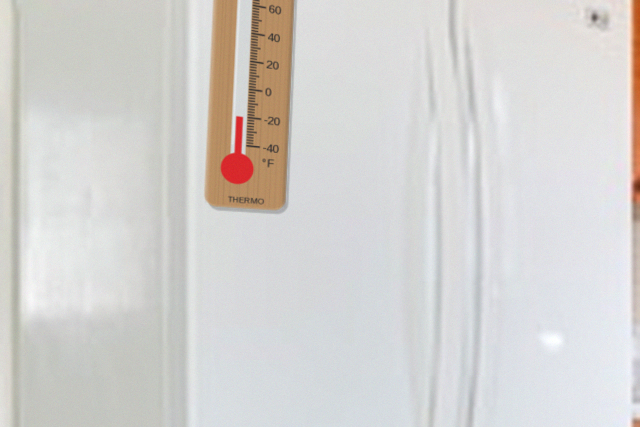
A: -20 °F
